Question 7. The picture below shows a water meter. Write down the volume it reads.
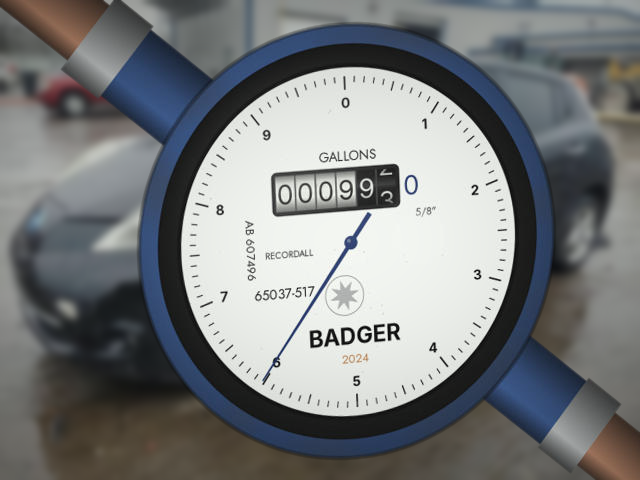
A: 9926.0 gal
